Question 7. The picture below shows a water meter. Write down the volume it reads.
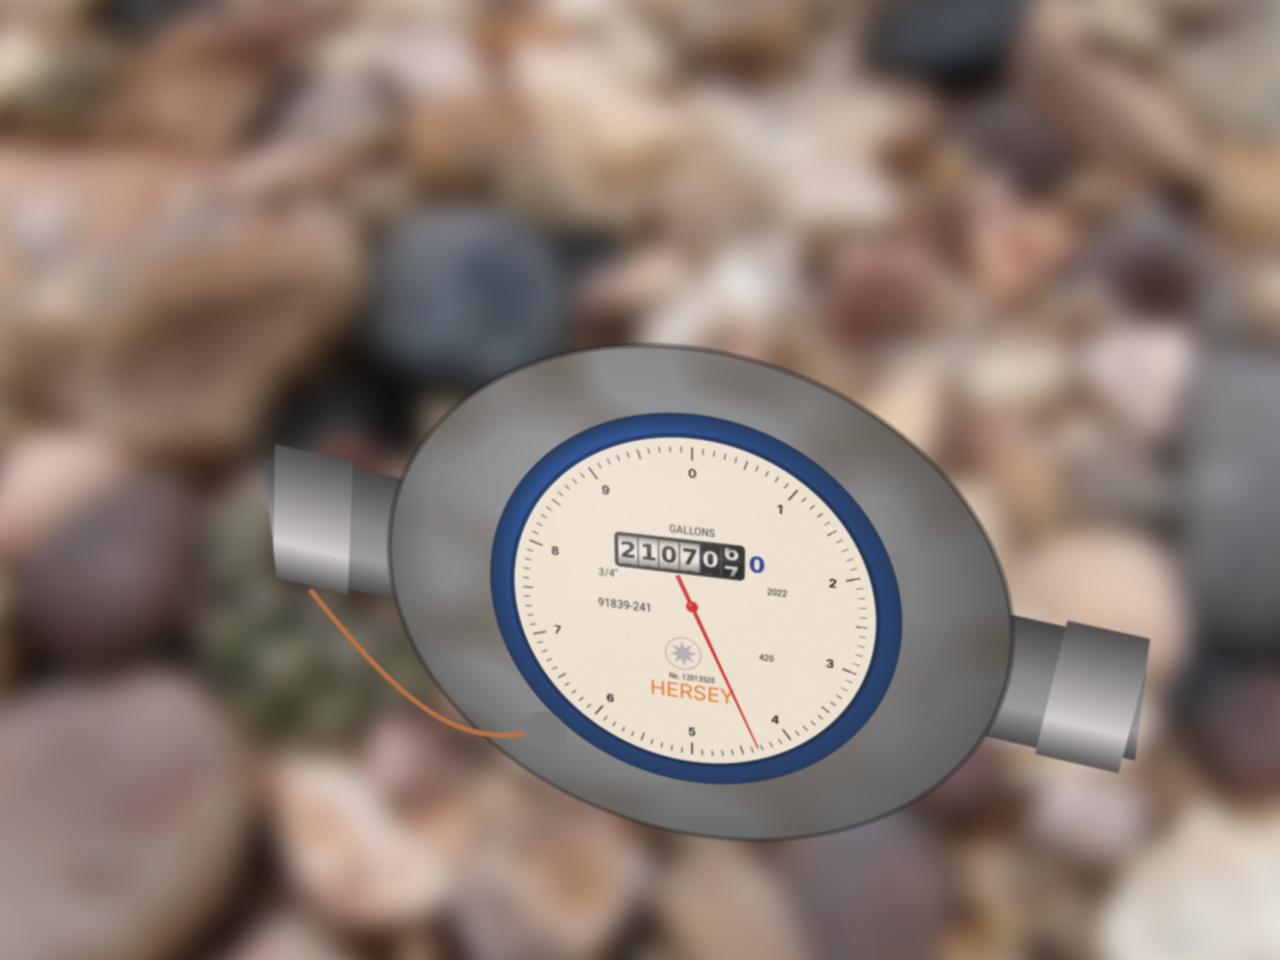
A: 2107064.3 gal
